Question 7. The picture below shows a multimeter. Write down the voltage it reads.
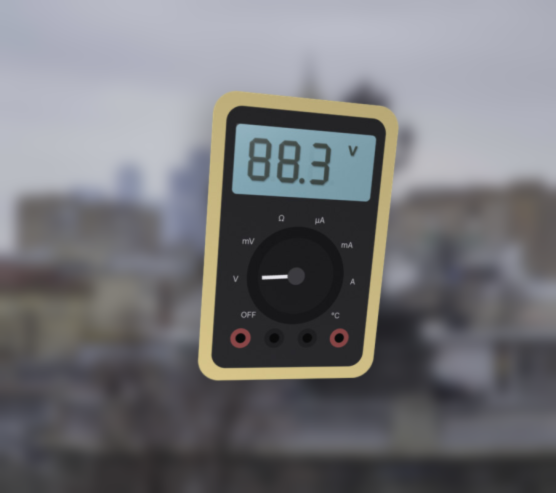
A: 88.3 V
